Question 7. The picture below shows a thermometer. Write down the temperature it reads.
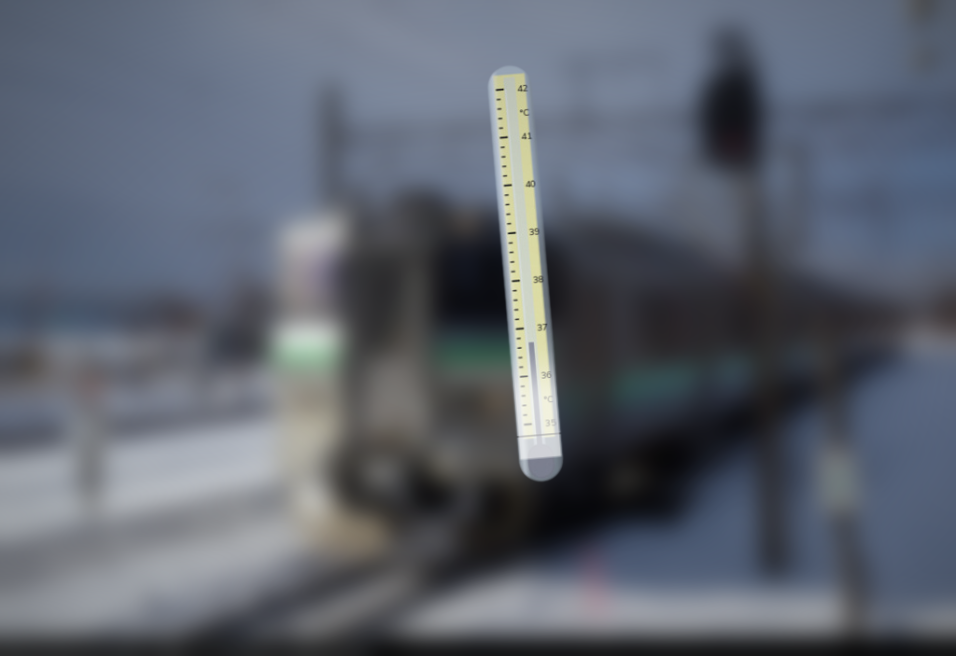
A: 36.7 °C
